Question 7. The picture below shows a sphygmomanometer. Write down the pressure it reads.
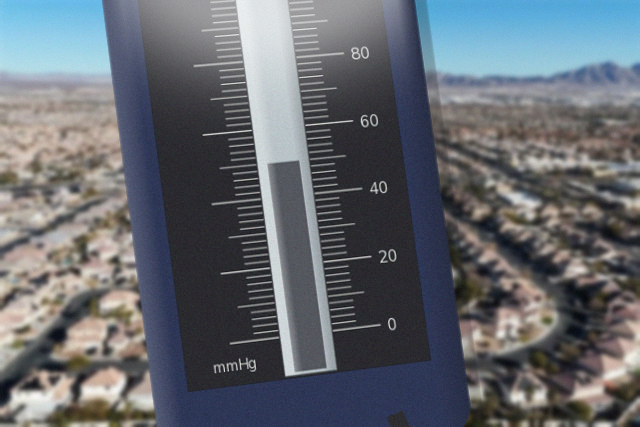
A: 50 mmHg
